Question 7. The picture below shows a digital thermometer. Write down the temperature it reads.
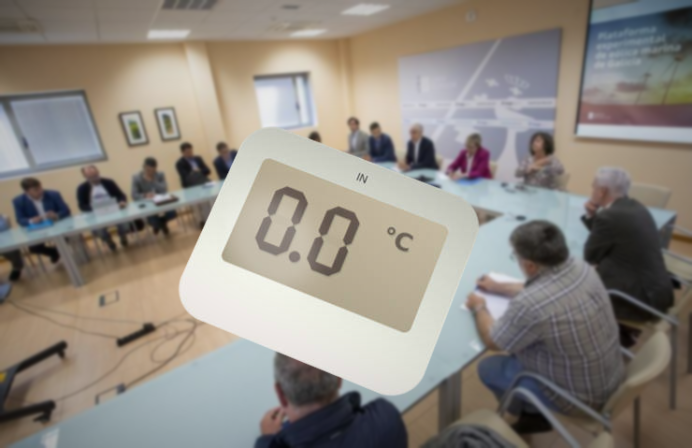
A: 0.0 °C
